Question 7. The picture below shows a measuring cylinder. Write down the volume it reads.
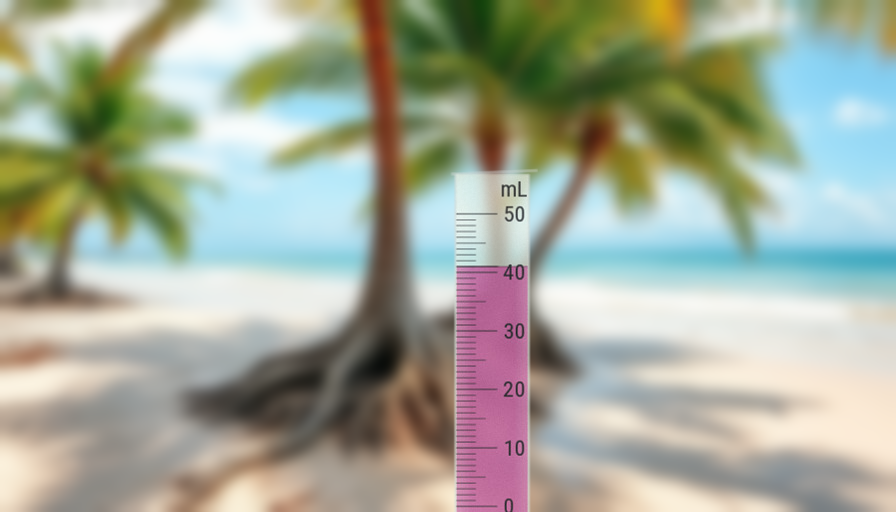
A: 41 mL
